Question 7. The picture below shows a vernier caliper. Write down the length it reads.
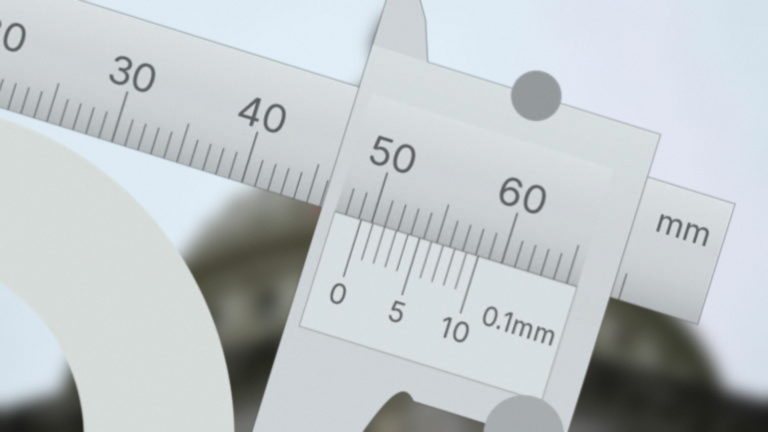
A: 49.2 mm
